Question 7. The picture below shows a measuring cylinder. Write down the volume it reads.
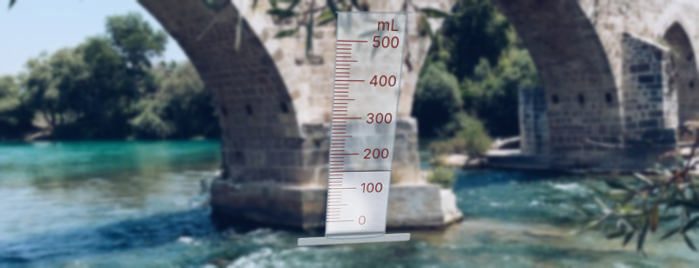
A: 150 mL
